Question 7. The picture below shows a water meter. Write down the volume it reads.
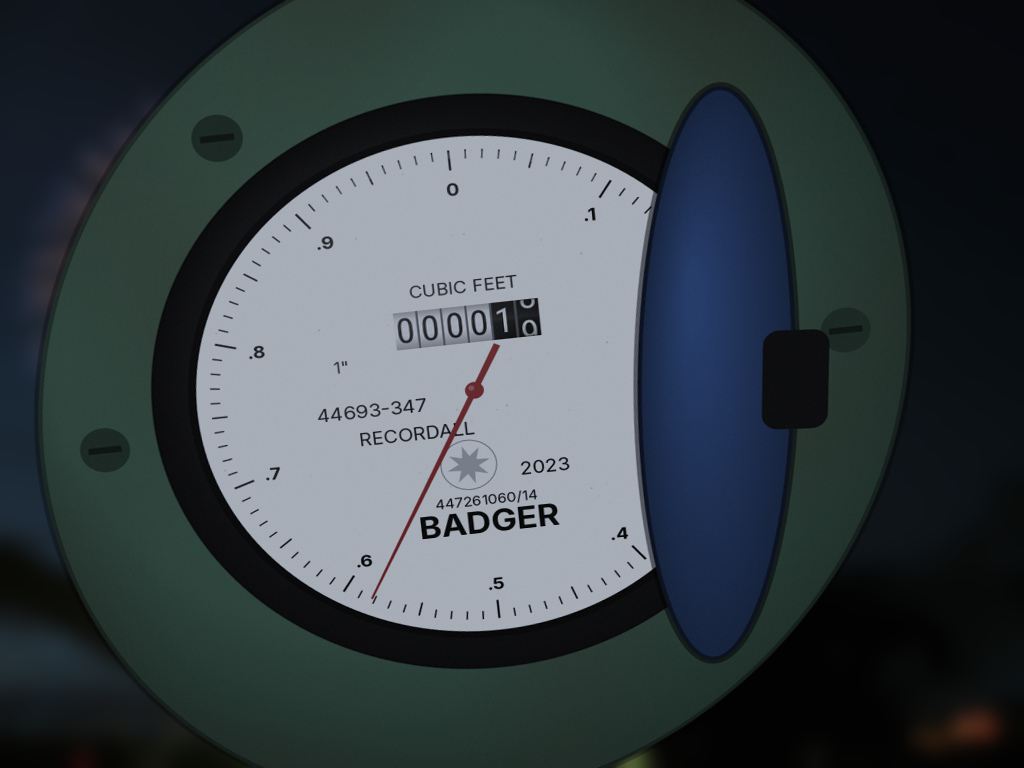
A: 18.58 ft³
